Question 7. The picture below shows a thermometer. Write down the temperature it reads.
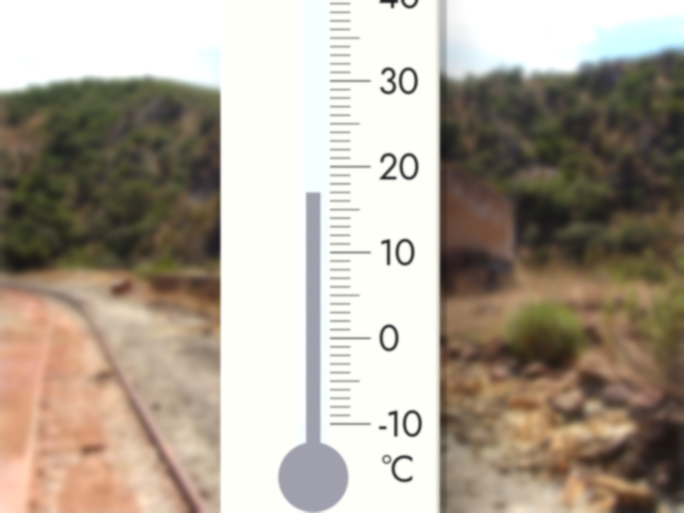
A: 17 °C
